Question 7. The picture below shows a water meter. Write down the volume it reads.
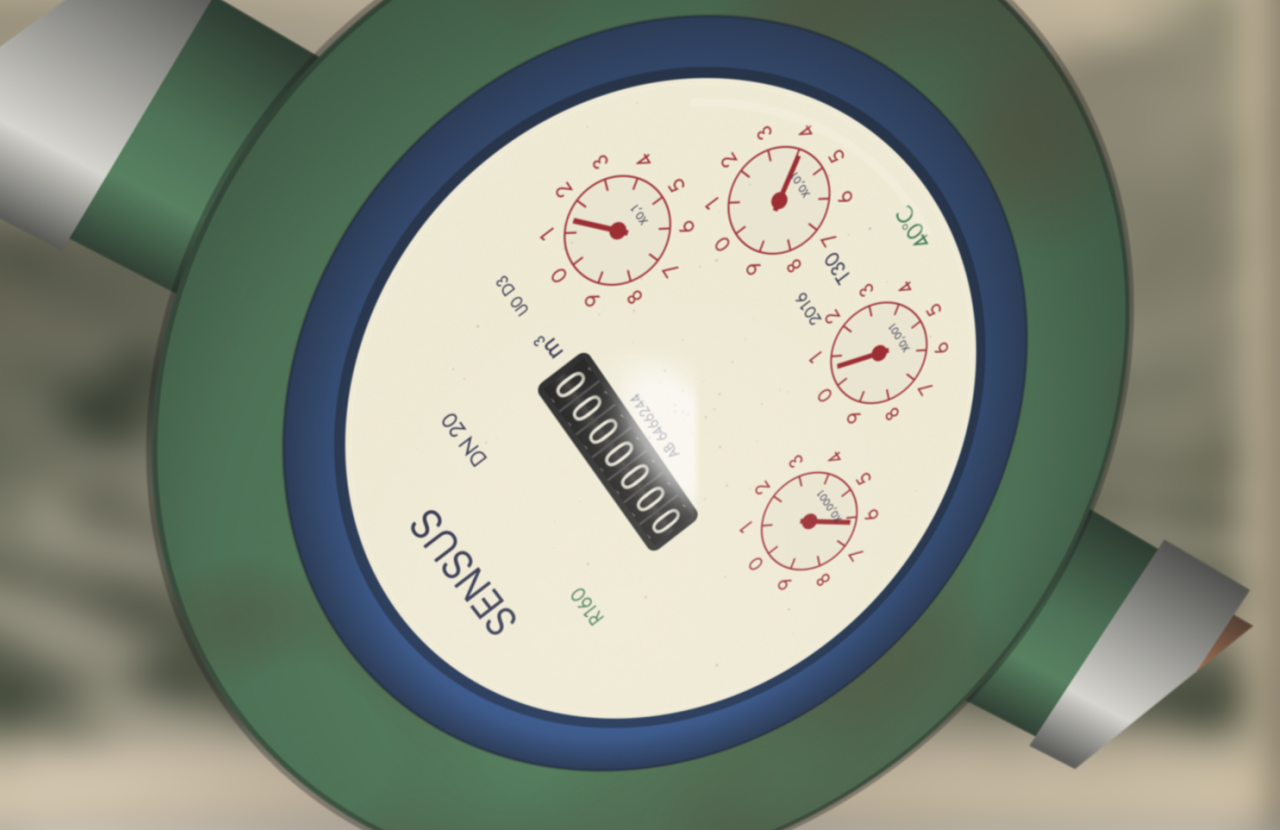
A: 0.1406 m³
